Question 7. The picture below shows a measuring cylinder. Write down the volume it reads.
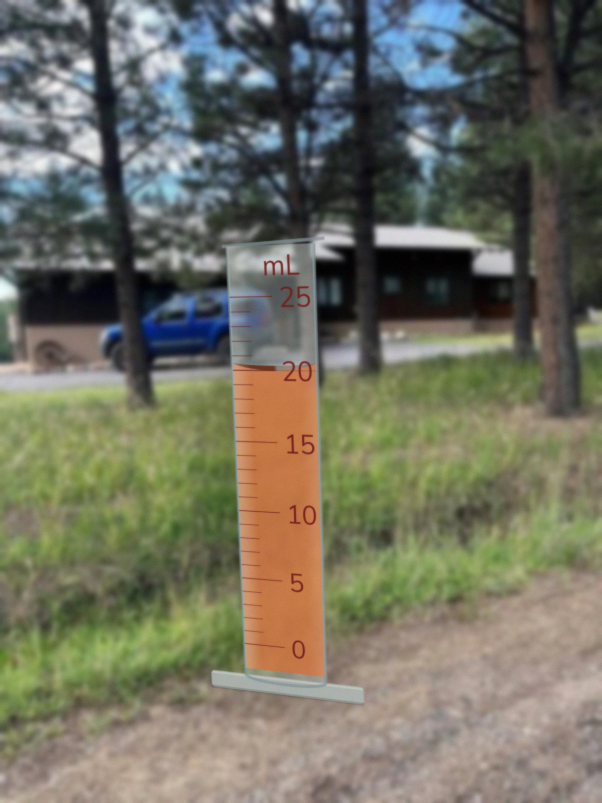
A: 20 mL
